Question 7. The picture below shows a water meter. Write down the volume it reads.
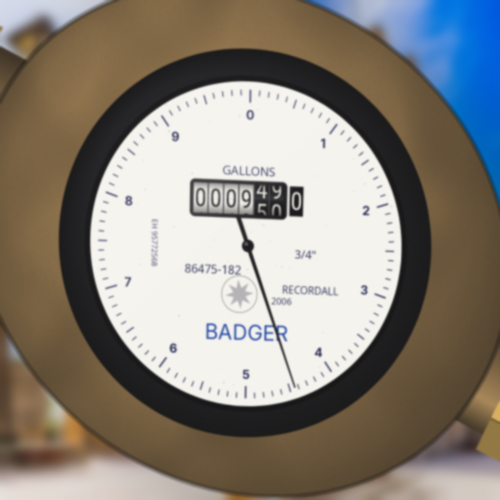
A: 9494.4 gal
